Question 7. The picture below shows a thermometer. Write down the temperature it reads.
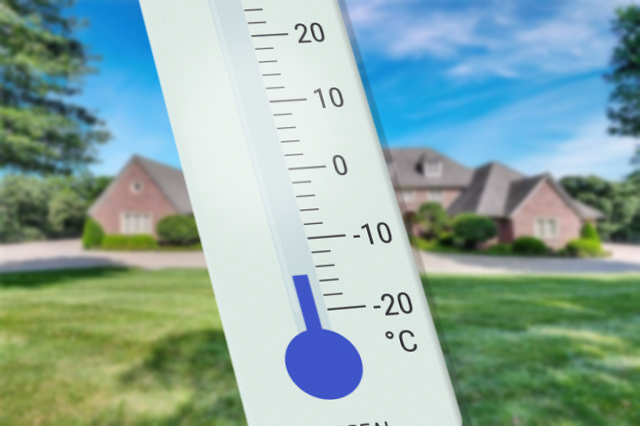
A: -15 °C
